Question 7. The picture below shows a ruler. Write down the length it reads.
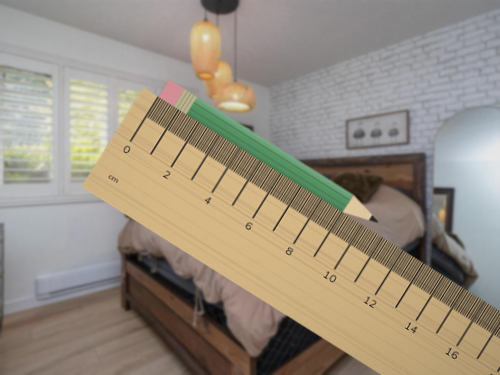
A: 10.5 cm
